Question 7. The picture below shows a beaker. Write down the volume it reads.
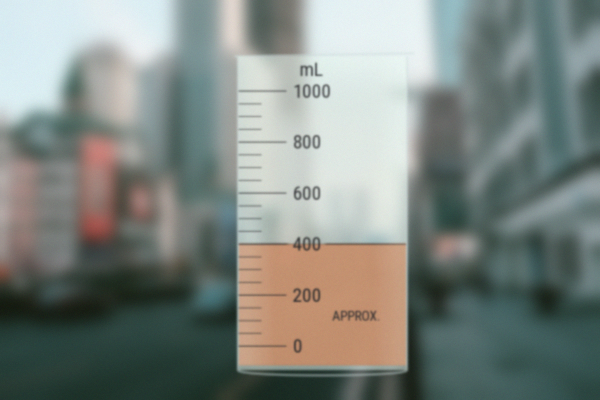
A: 400 mL
